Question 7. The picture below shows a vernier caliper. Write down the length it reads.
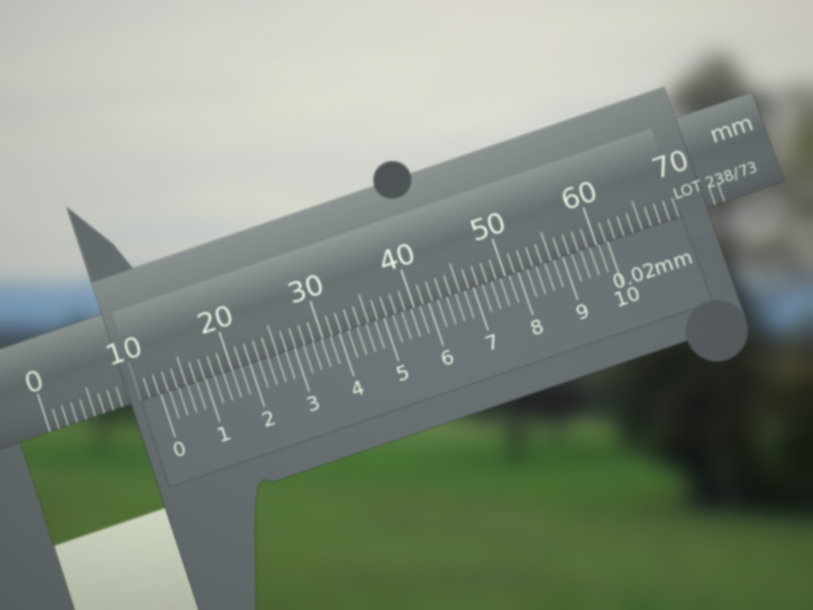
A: 12.2 mm
